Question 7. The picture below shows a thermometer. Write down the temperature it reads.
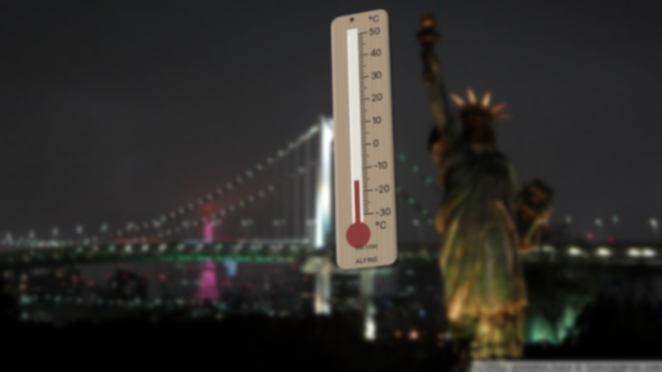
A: -15 °C
